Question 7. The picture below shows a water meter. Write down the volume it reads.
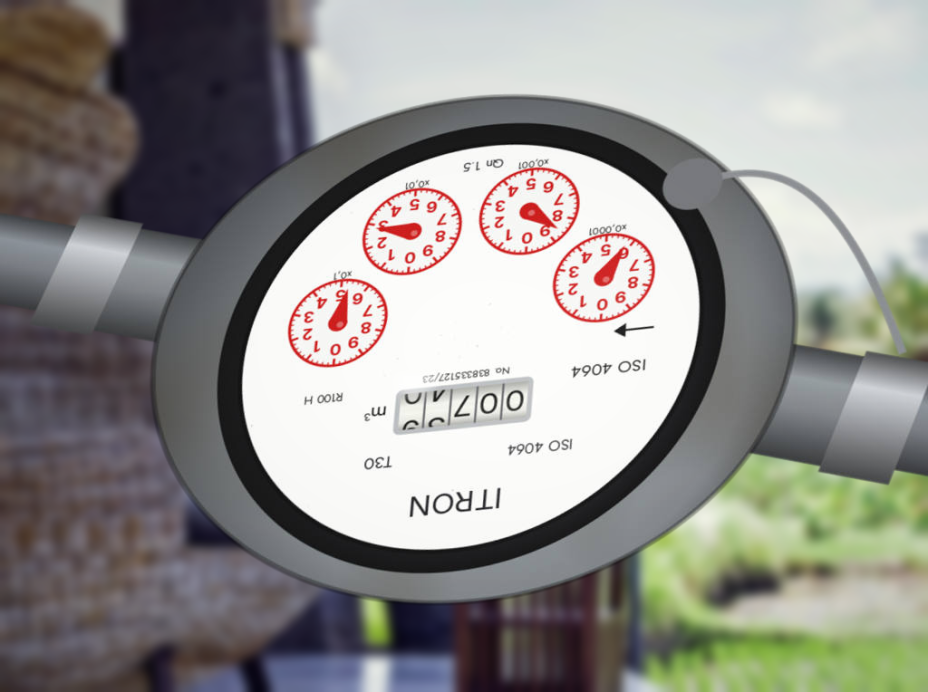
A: 739.5285 m³
